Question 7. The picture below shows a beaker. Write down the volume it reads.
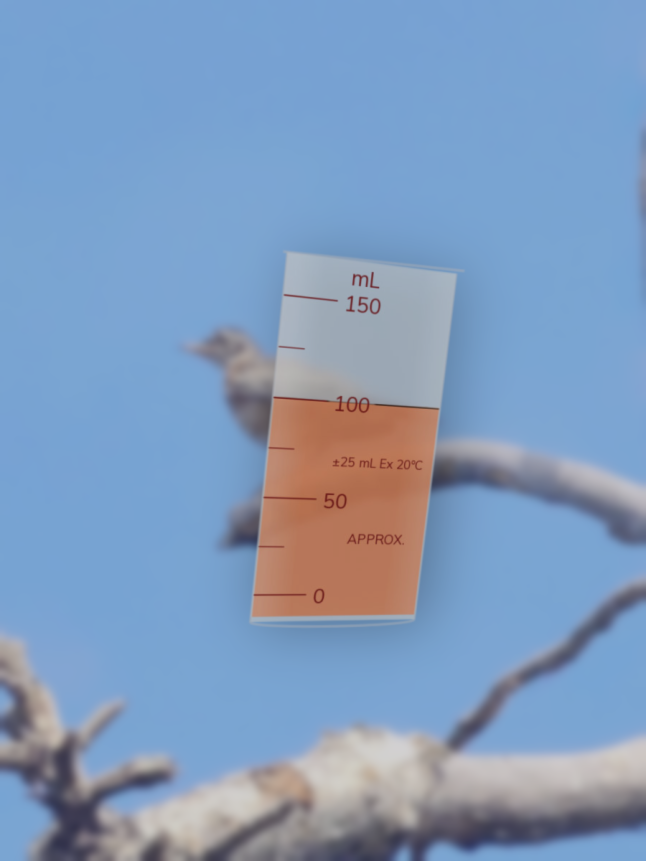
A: 100 mL
